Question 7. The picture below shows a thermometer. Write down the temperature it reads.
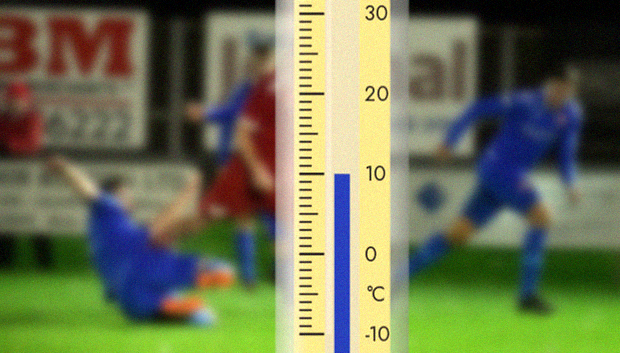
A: 10 °C
